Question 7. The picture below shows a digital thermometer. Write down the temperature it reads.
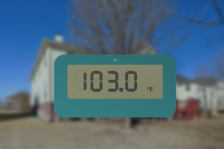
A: 103.0 °F
